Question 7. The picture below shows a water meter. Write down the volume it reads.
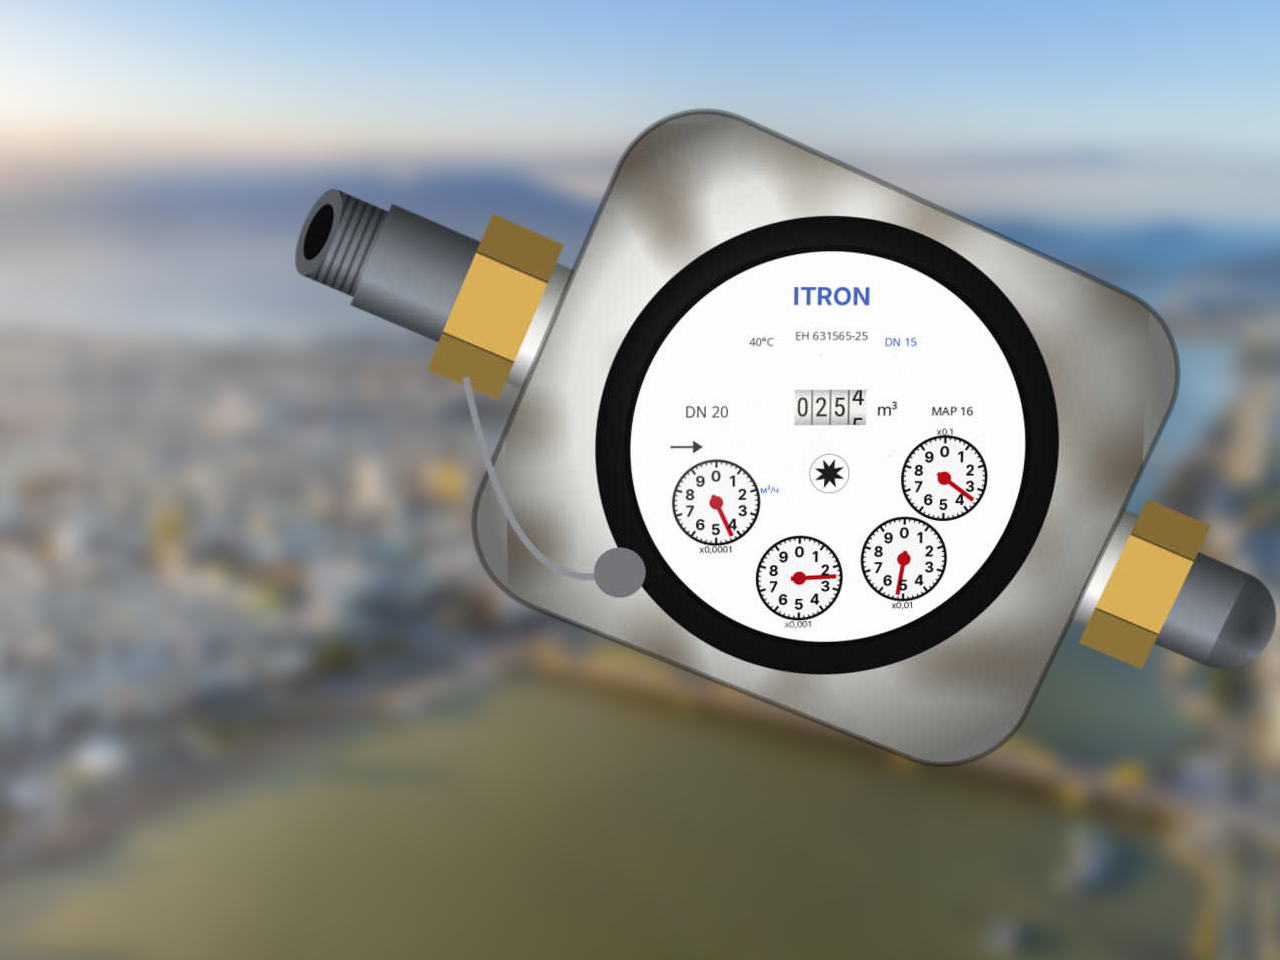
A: 254.3524 m³
